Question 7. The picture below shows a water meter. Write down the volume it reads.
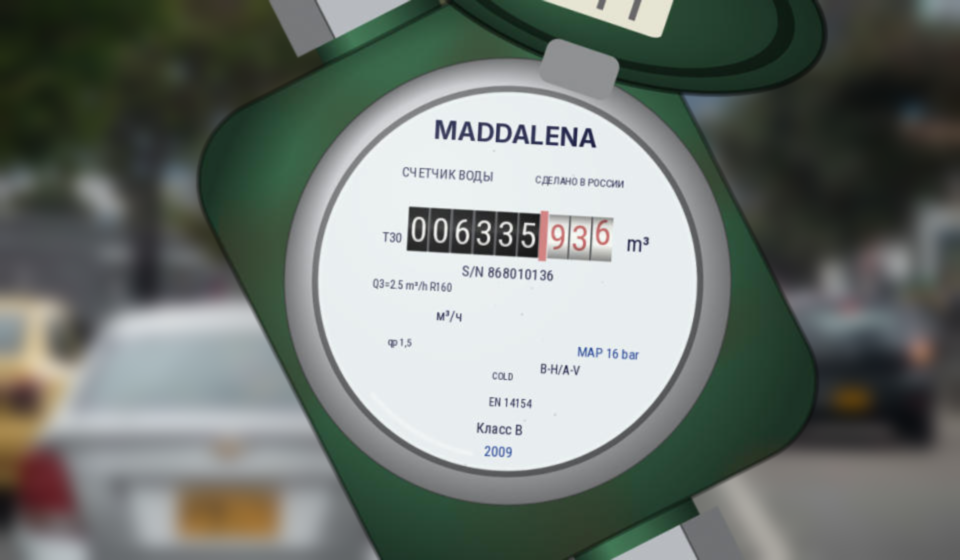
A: 6335.936 m³
